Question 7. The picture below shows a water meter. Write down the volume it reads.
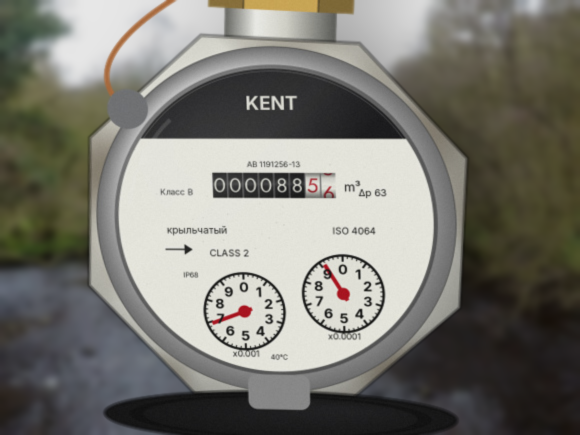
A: 88.5569 m³
